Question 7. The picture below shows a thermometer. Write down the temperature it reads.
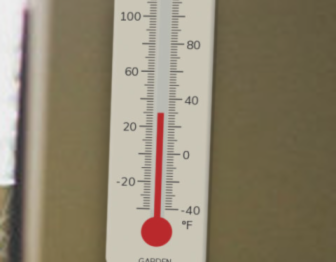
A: 30 °F
